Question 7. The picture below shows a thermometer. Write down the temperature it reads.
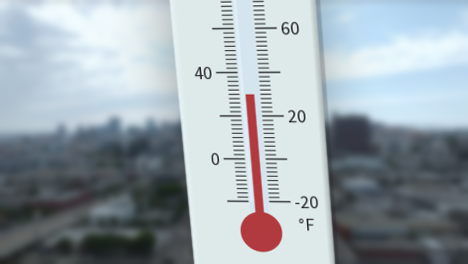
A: 30 °F
